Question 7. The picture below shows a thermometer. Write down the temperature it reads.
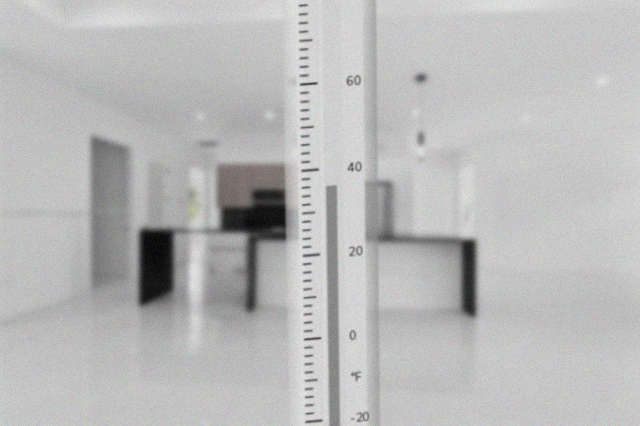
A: 36 °F
